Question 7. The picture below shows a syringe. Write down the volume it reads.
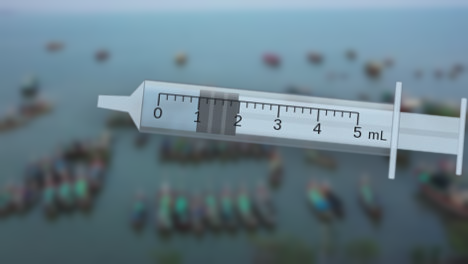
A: 1 mL
